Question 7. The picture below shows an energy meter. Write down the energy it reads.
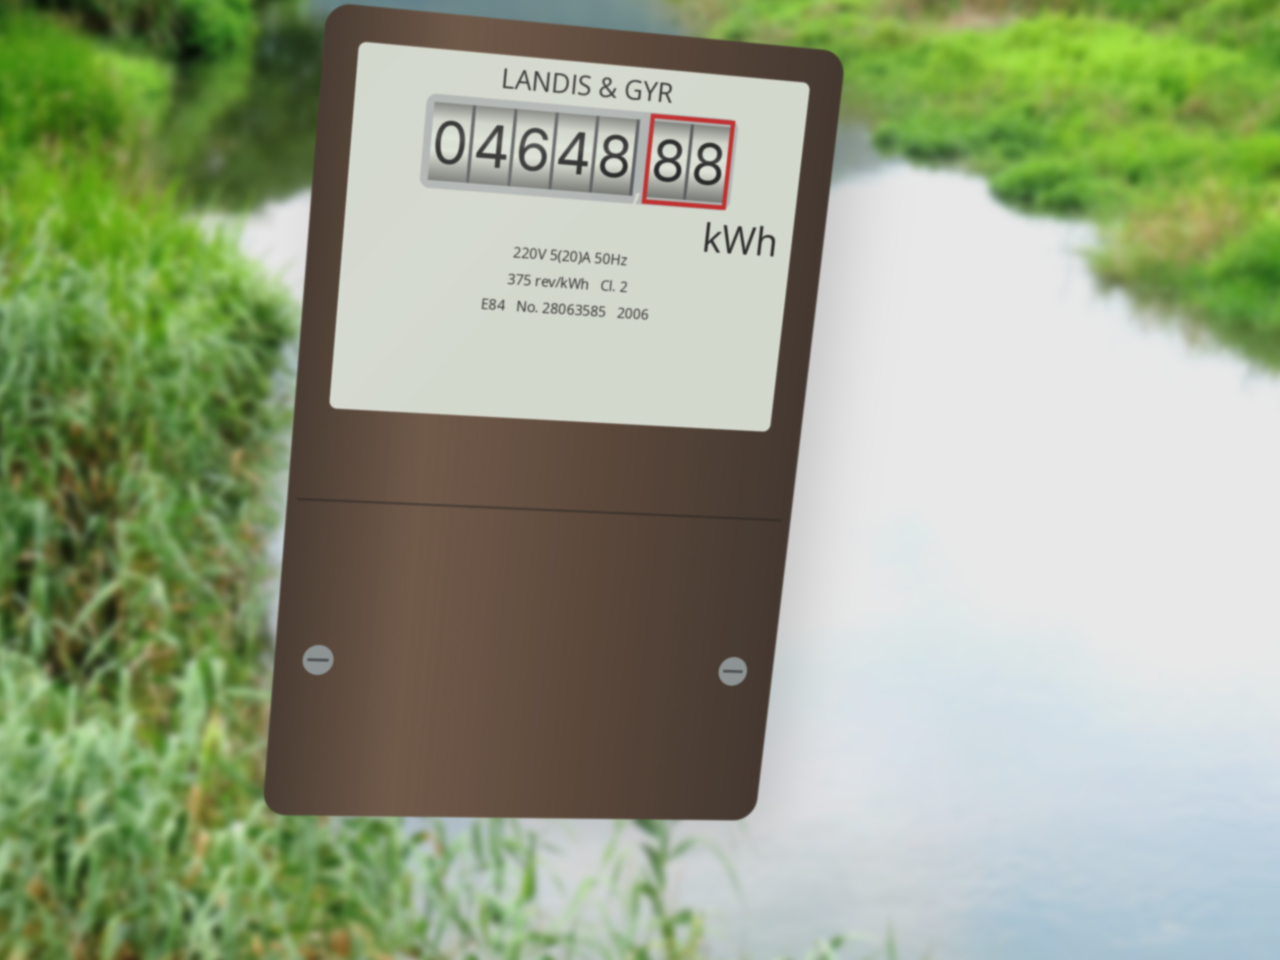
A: 4648.88 kWh
